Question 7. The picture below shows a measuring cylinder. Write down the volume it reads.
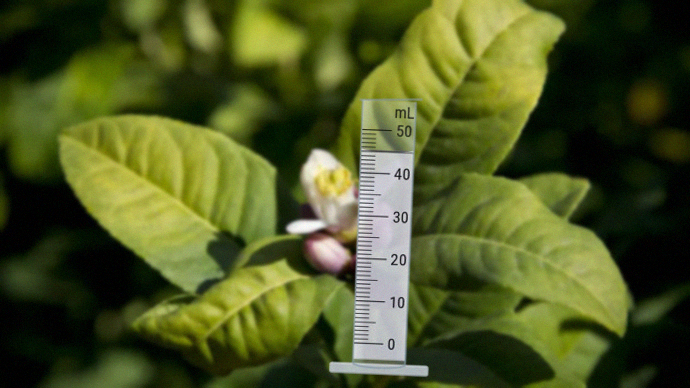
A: 45 mL
